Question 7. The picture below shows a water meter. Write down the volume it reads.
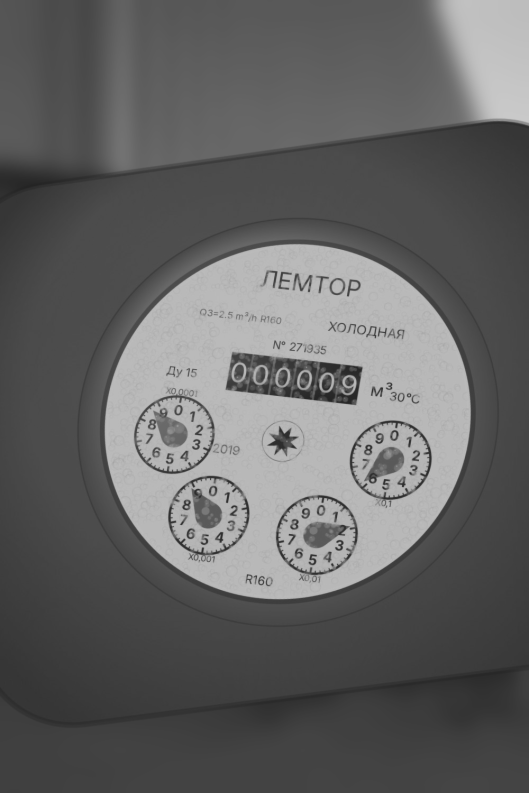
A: 9.6188 m³
